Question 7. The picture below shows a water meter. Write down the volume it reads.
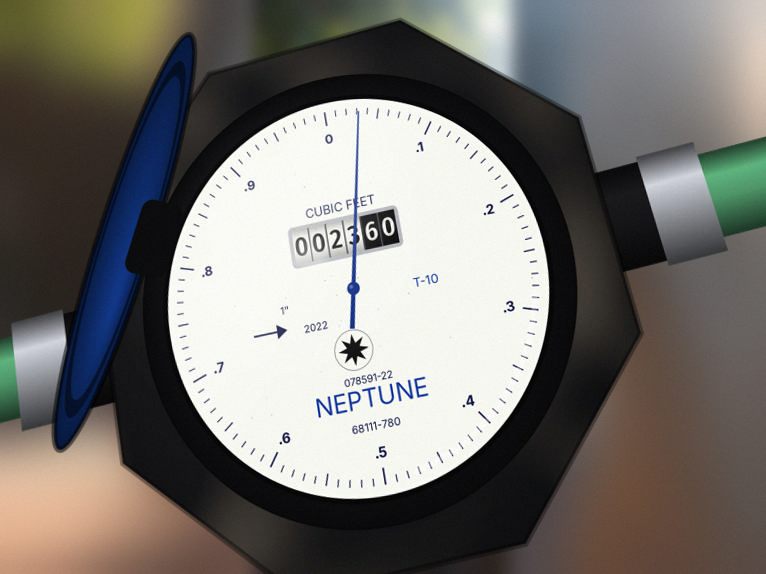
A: 2360.03 ft³
